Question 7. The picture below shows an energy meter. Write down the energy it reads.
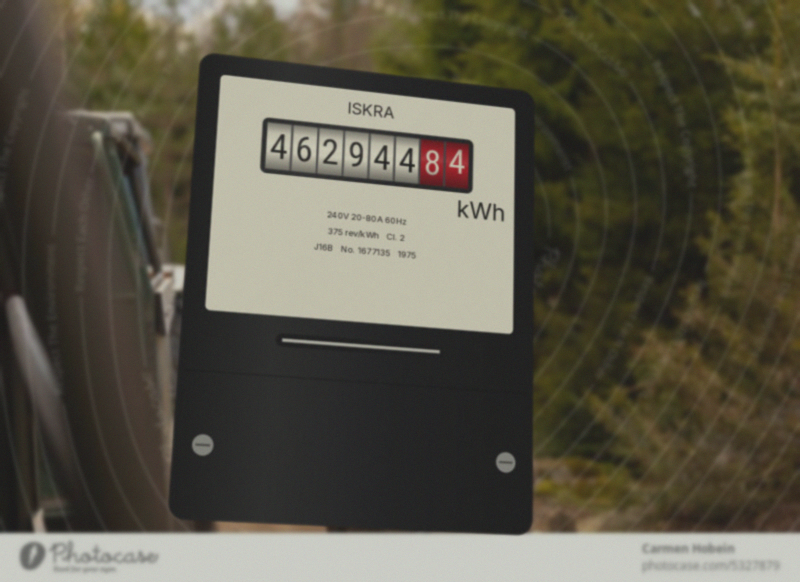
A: 462944.84 kWh
